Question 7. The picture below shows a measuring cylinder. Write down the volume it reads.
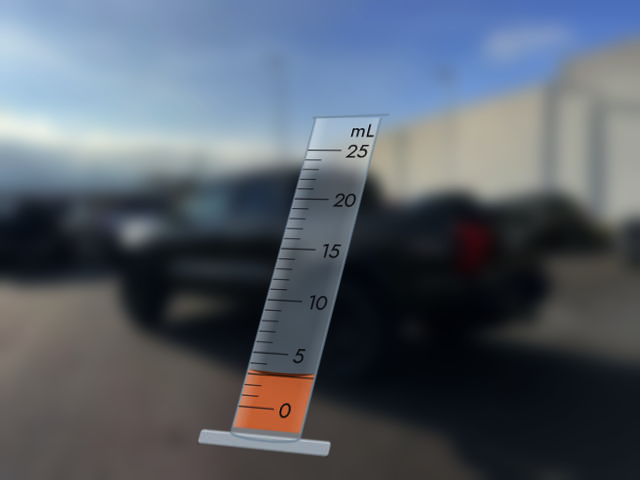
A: 3 mL
